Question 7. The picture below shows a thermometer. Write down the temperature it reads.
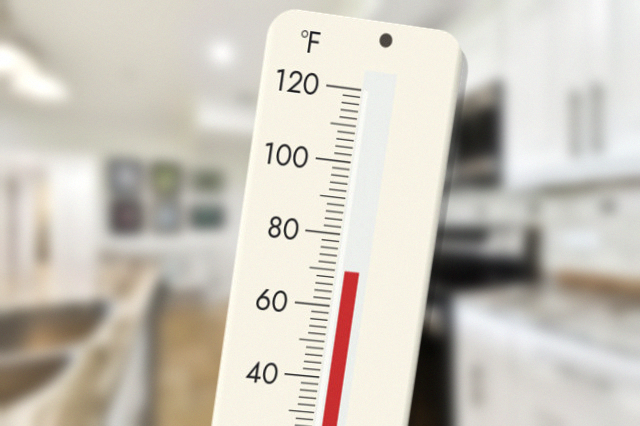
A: 70 °F
